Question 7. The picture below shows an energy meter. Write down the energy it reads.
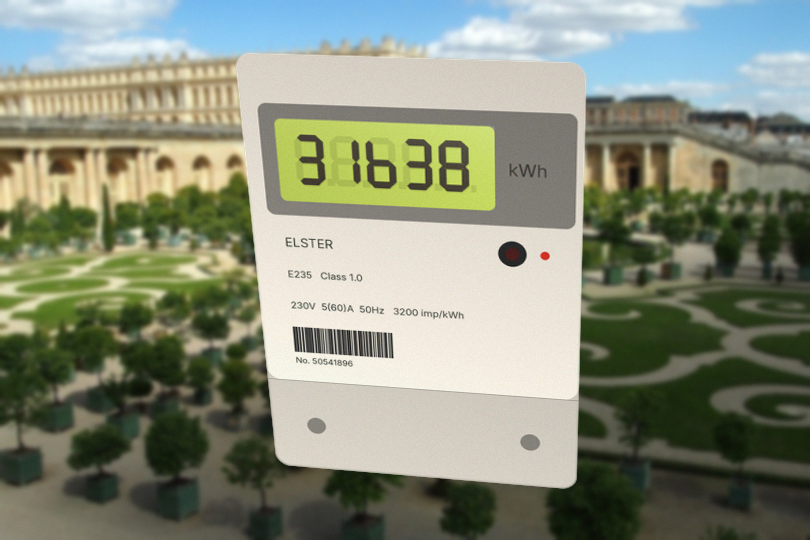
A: 31638 kWh
